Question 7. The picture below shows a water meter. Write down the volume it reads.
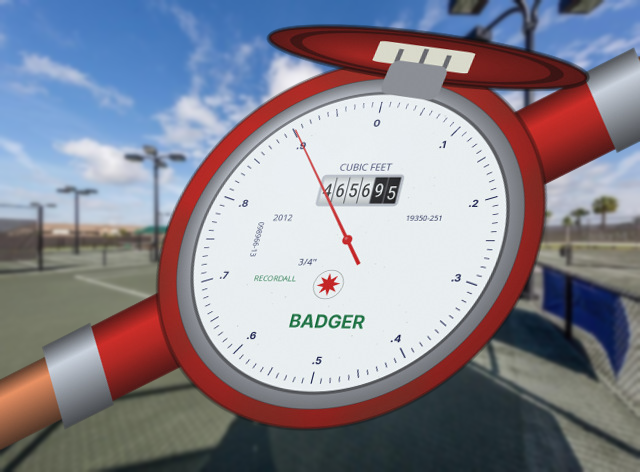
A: 465694.90 ft³
